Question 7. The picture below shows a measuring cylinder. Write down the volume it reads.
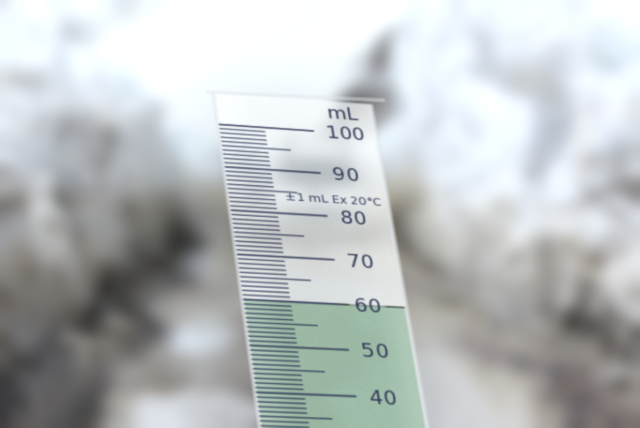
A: 60 mL
